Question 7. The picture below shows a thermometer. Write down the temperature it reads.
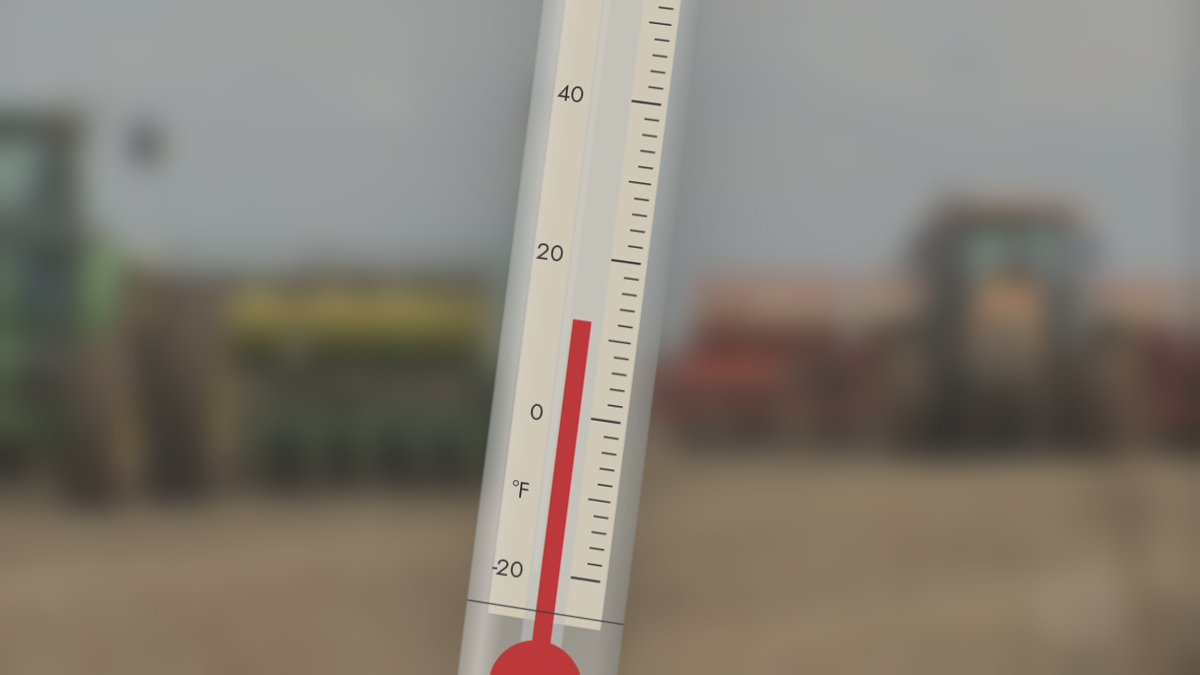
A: 12 °F
